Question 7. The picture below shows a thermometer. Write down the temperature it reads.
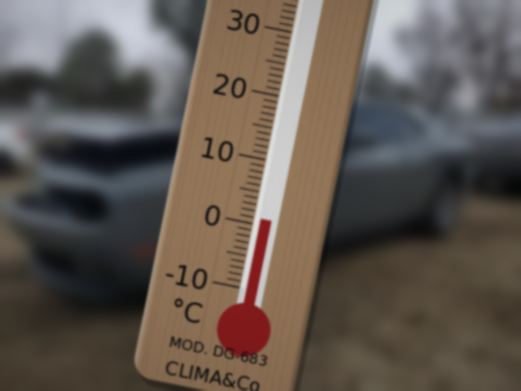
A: 1 °C
